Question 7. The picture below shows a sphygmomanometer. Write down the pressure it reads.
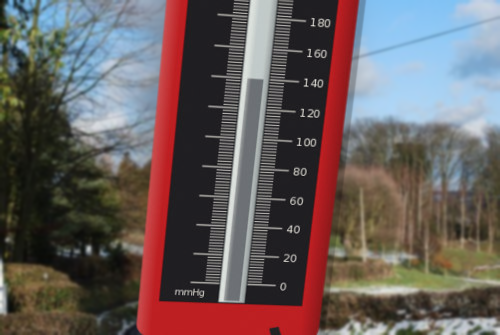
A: 140 mmHg
